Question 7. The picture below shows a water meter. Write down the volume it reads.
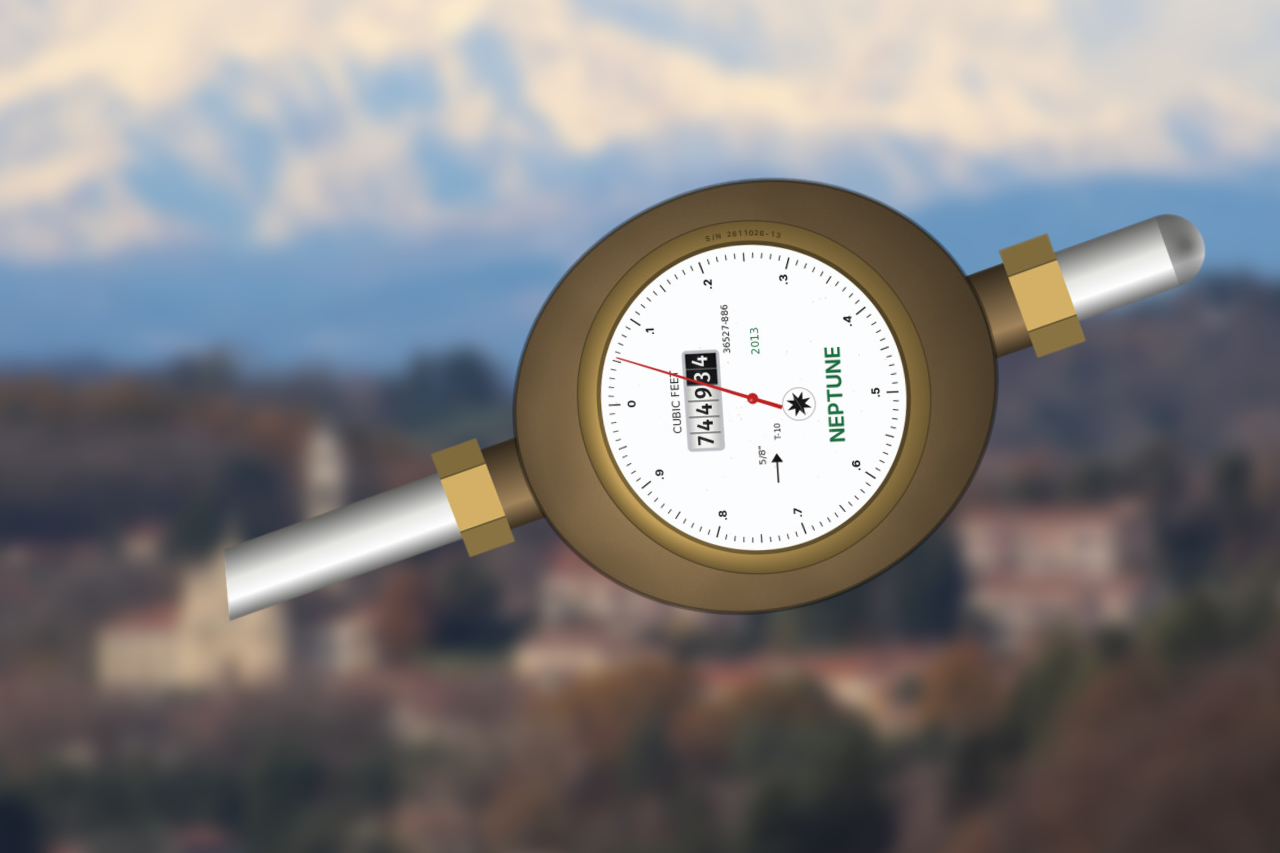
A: 744934.05 ft³
